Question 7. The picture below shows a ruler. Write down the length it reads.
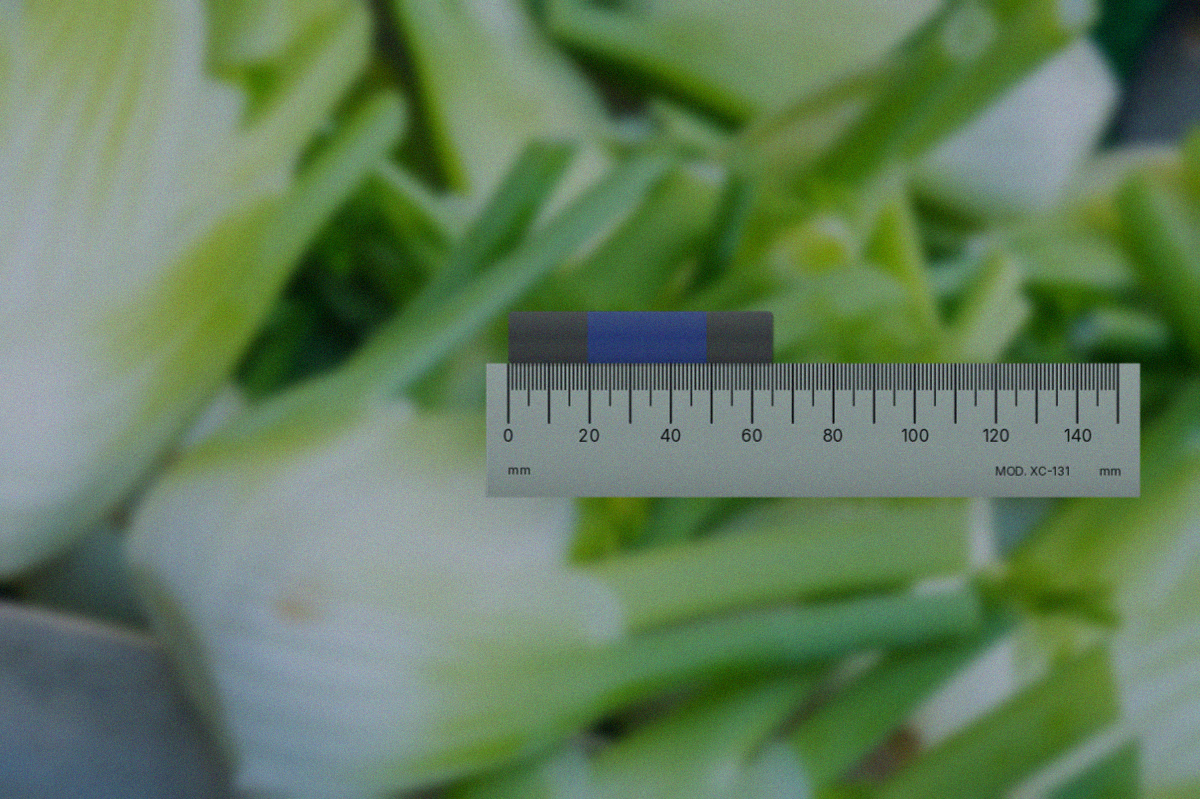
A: 65 mm
